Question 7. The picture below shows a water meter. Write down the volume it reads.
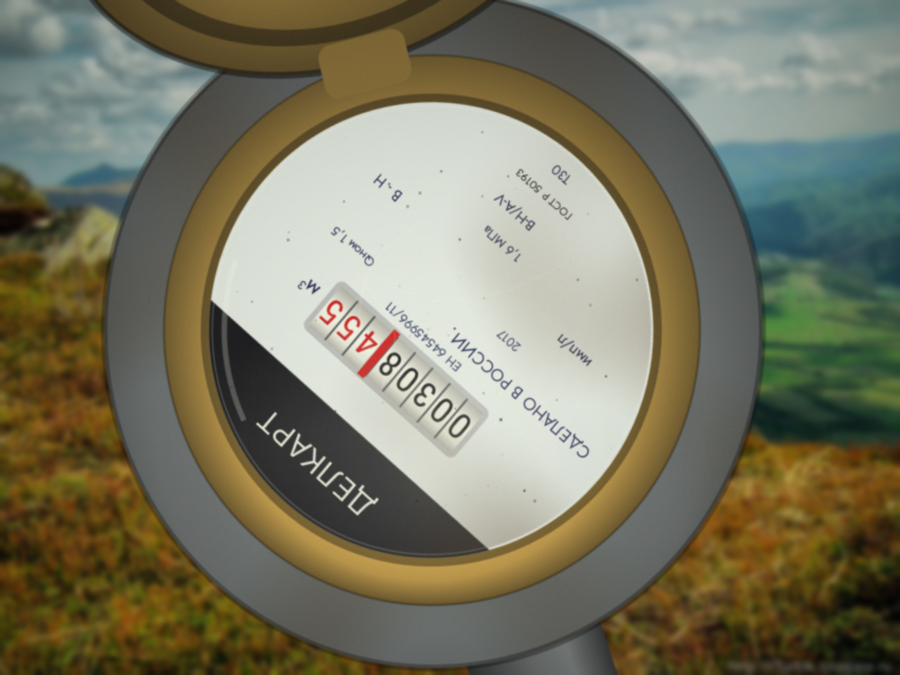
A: 308.455 m³
